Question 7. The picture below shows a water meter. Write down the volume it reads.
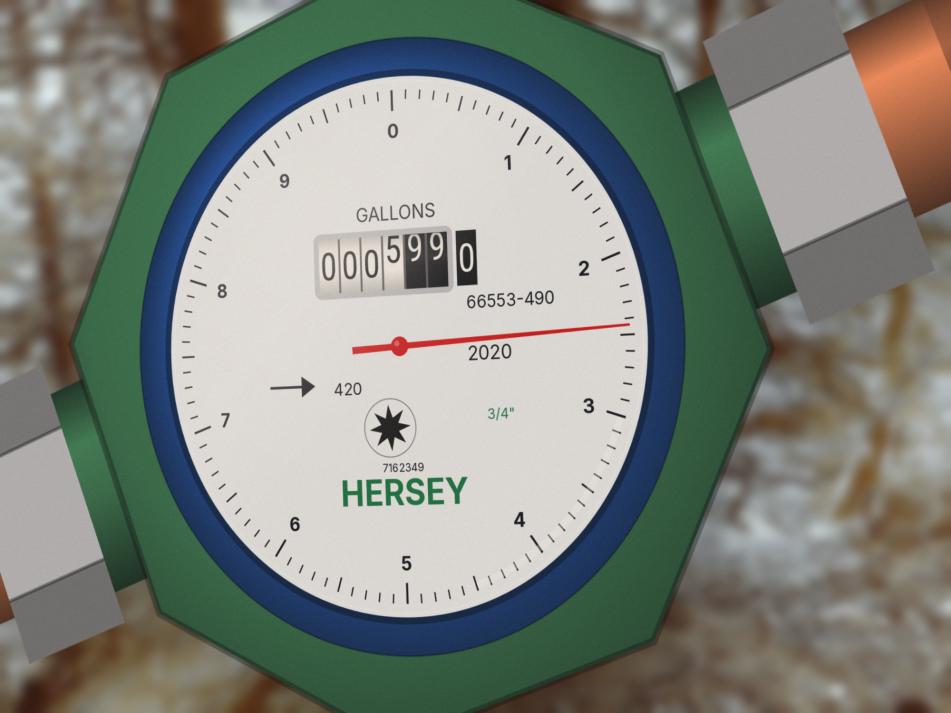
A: 5992.4 gal
